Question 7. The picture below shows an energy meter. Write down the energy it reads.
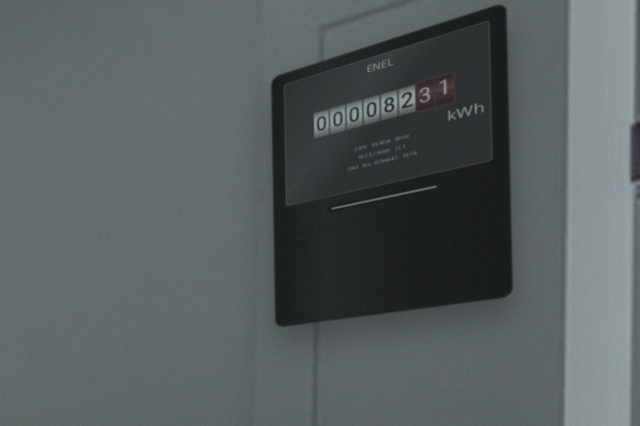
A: 82.31 kWh
